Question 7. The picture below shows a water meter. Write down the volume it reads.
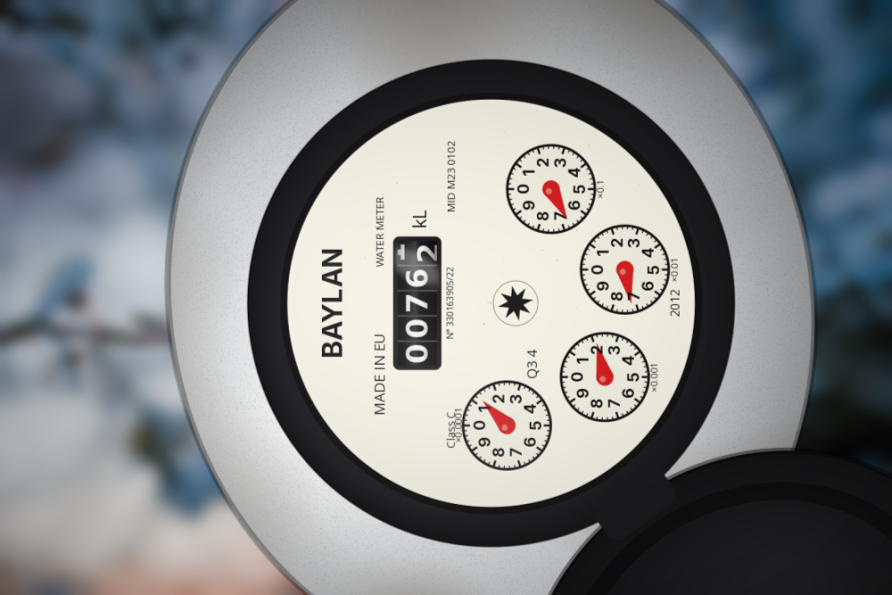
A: 761.6721 kL
